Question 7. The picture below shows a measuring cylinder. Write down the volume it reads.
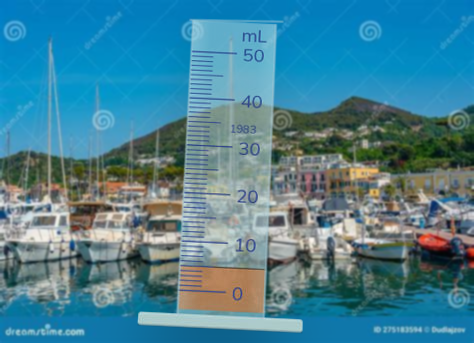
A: 5 mL
